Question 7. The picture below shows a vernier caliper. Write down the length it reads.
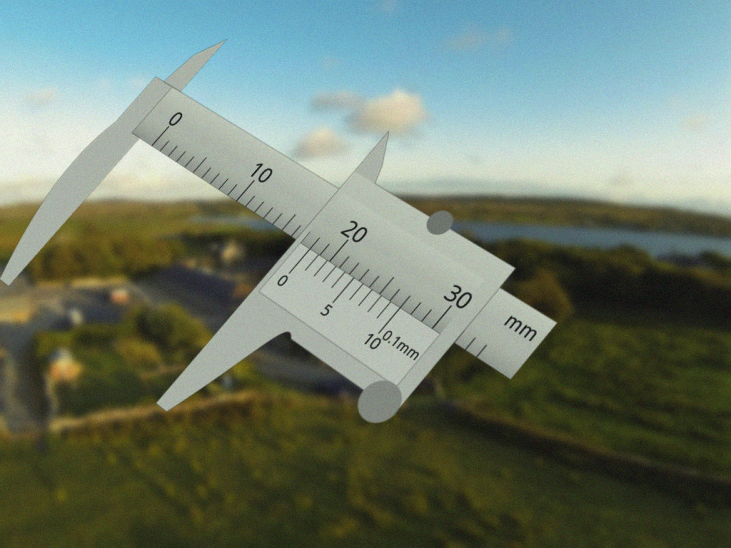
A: 18.0 mm
